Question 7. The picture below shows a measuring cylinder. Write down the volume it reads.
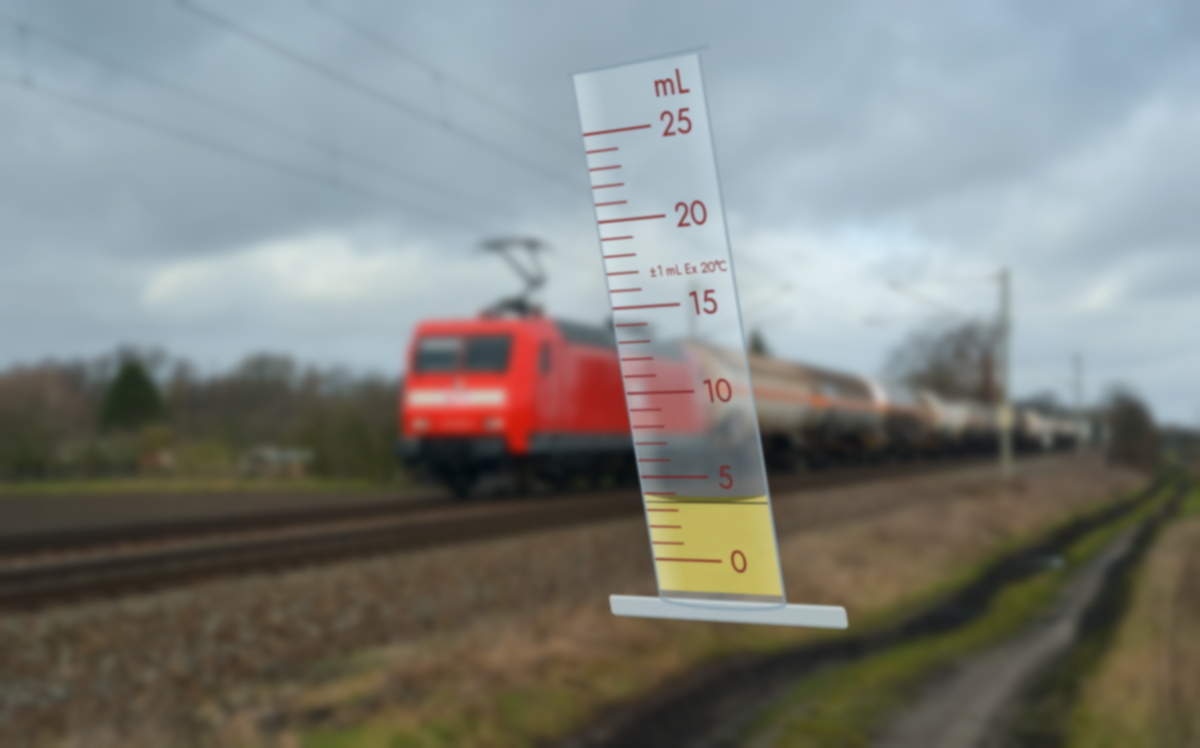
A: 3.5 mL
